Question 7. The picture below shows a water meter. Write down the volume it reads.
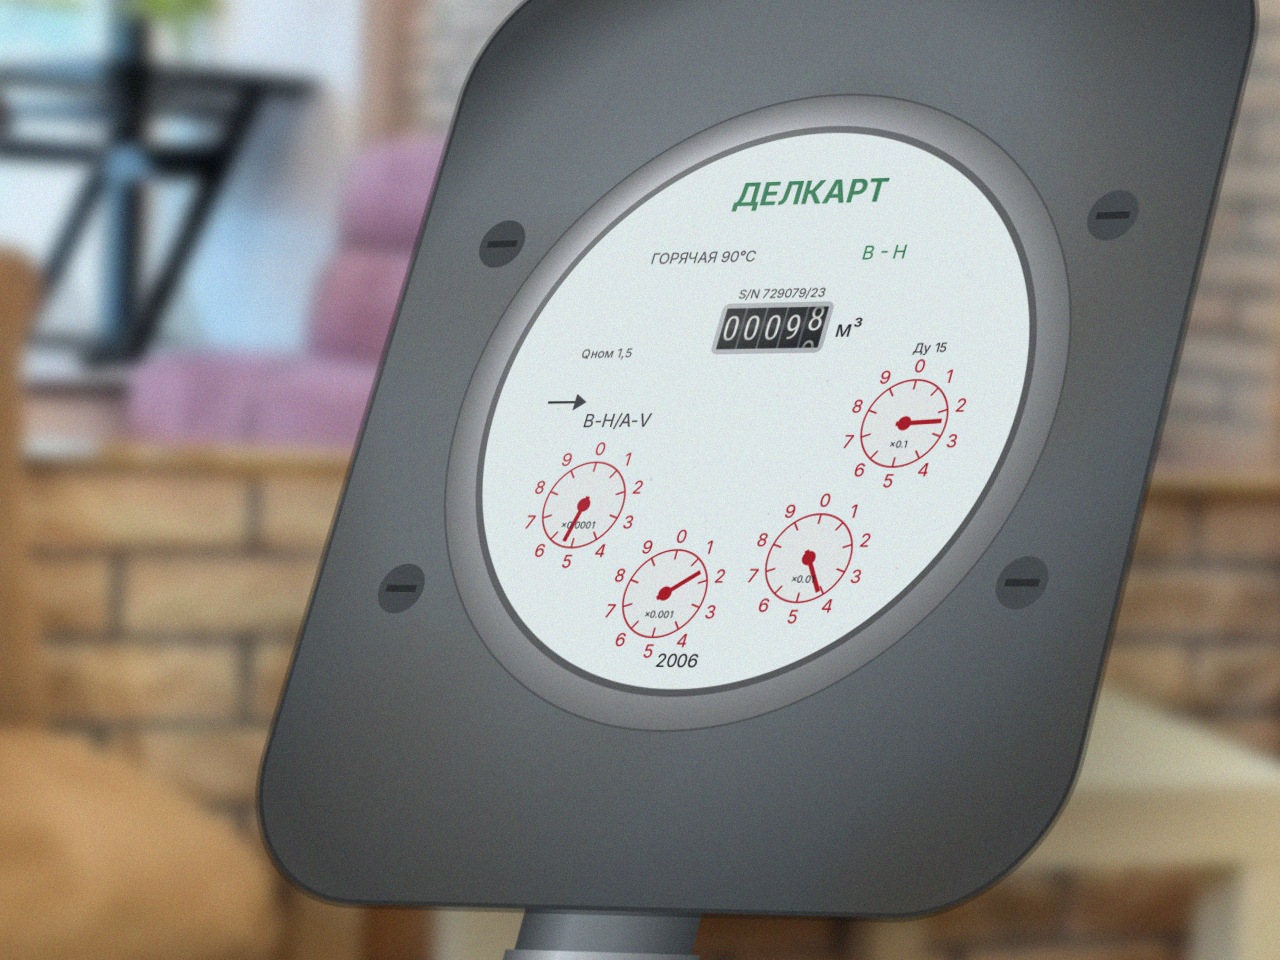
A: 98.2415 m³
